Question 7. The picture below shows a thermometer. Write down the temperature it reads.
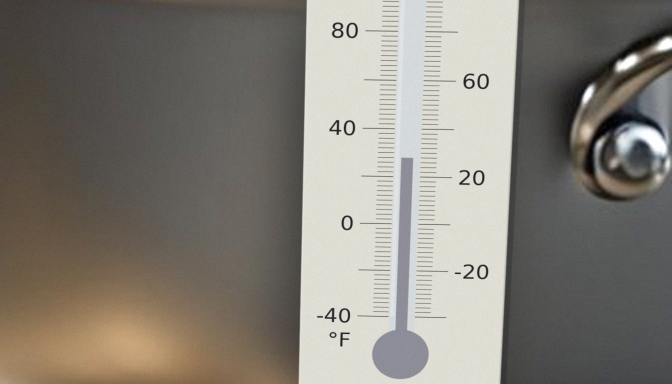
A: 28 °F
